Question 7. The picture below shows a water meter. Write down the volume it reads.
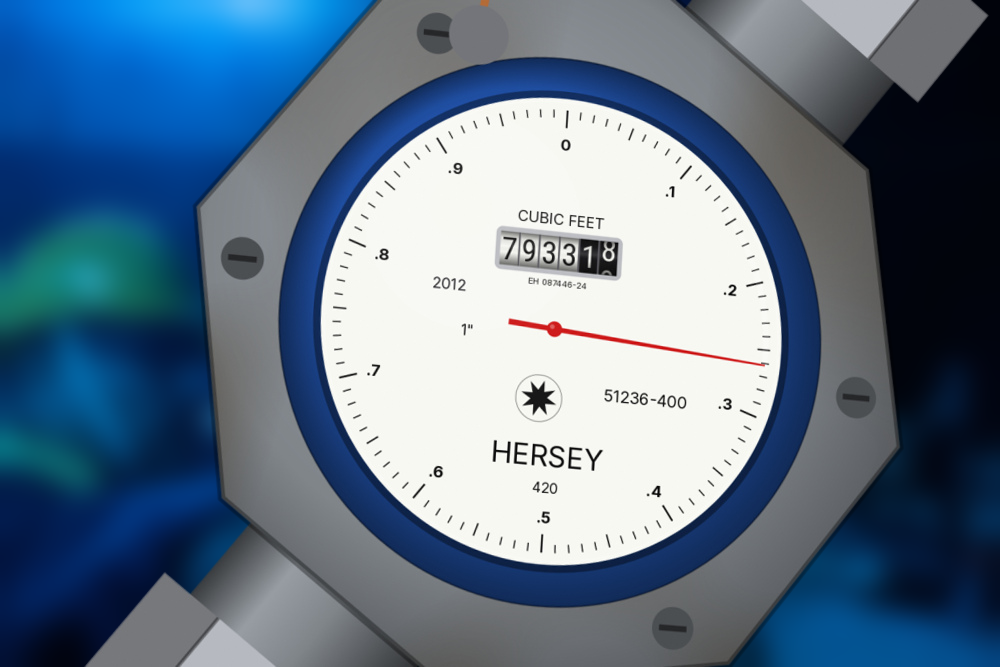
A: 793318.26 ft³
